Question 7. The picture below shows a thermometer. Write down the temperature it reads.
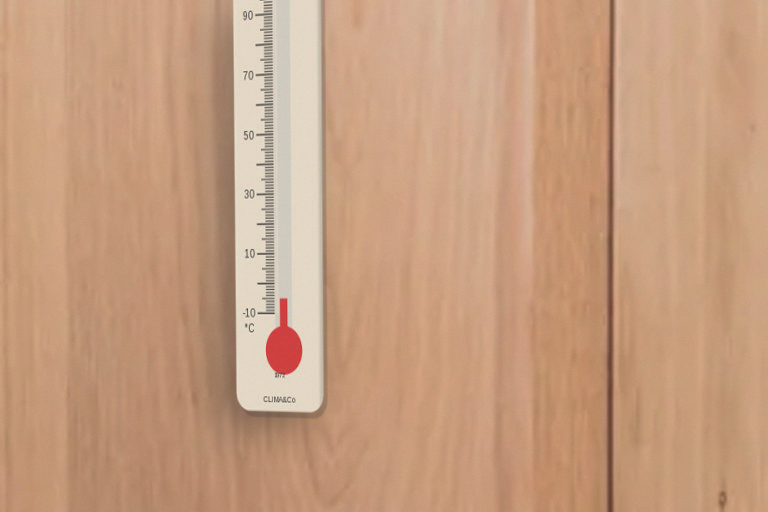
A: -5 °C
